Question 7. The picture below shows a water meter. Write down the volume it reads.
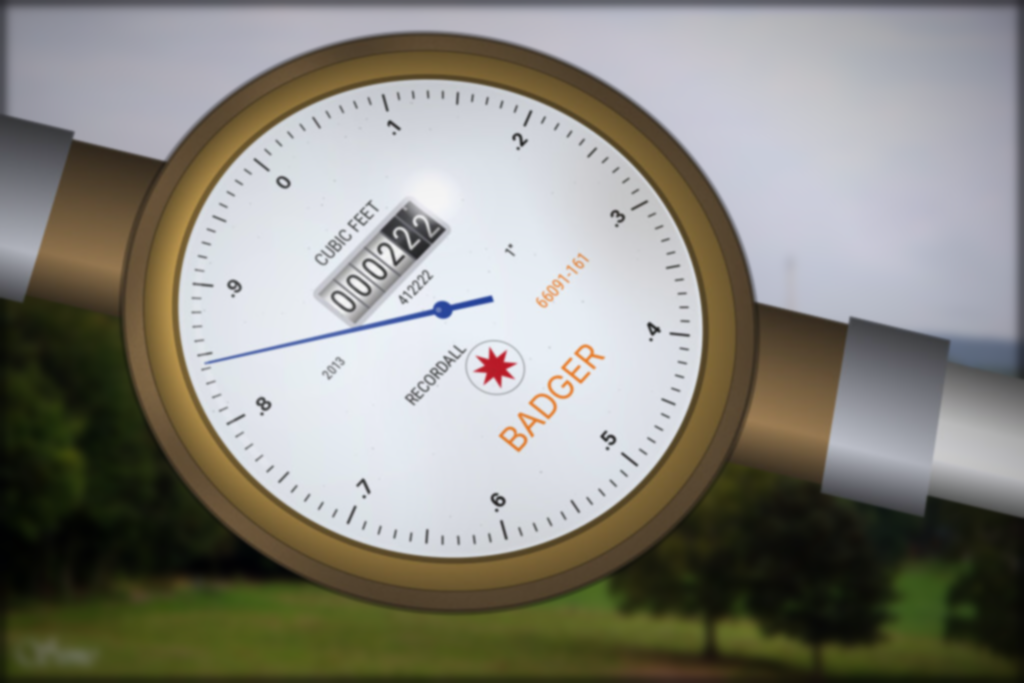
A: 221.84 ft³
